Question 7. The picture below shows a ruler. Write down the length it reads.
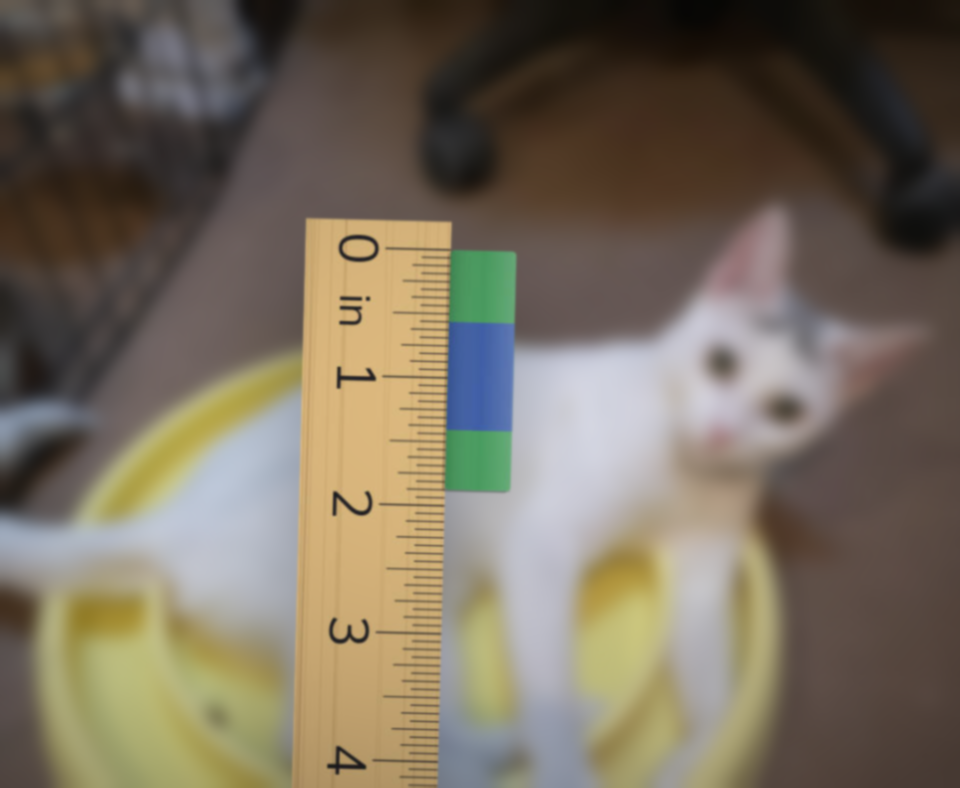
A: 1.875 in
